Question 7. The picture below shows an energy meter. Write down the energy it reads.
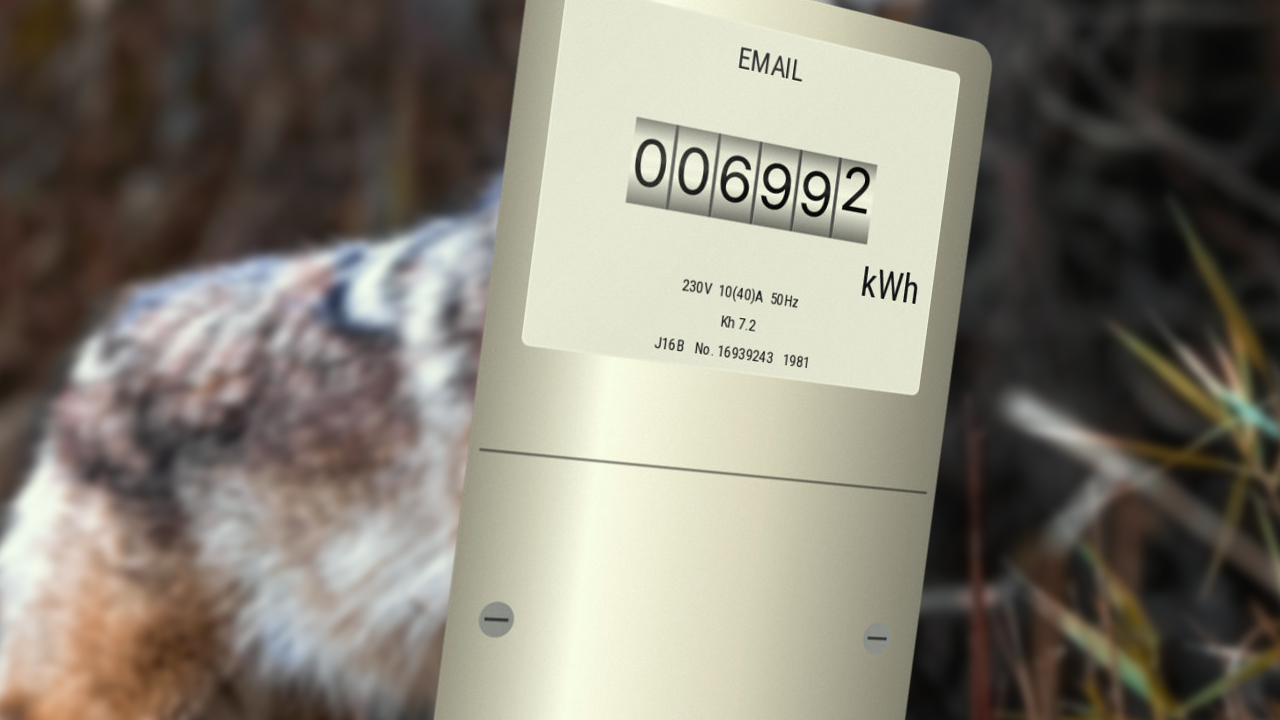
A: 6992 kWh
